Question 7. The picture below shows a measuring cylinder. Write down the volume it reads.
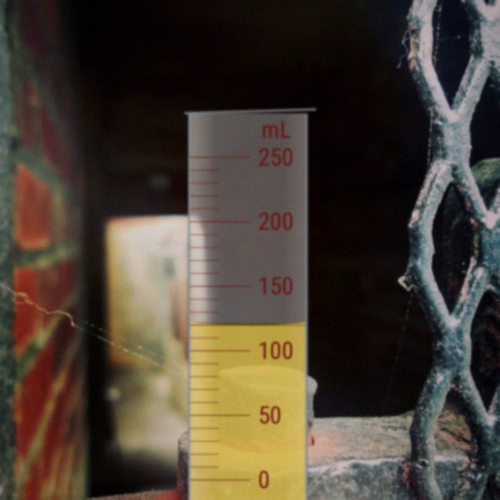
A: 120 mL
